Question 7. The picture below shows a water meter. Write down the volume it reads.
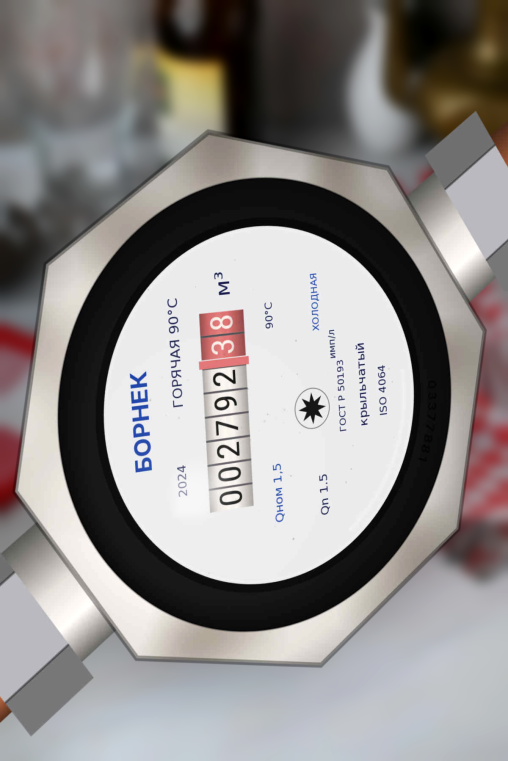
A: 2792.38 m³
